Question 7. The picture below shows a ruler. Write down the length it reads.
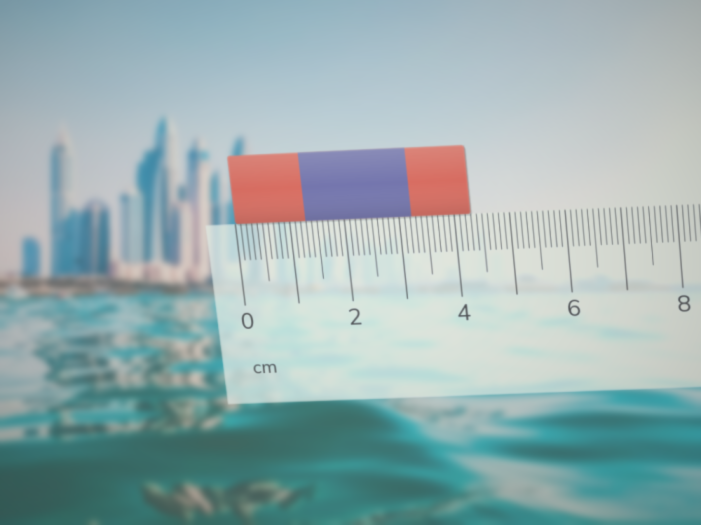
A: 4.3 cm
